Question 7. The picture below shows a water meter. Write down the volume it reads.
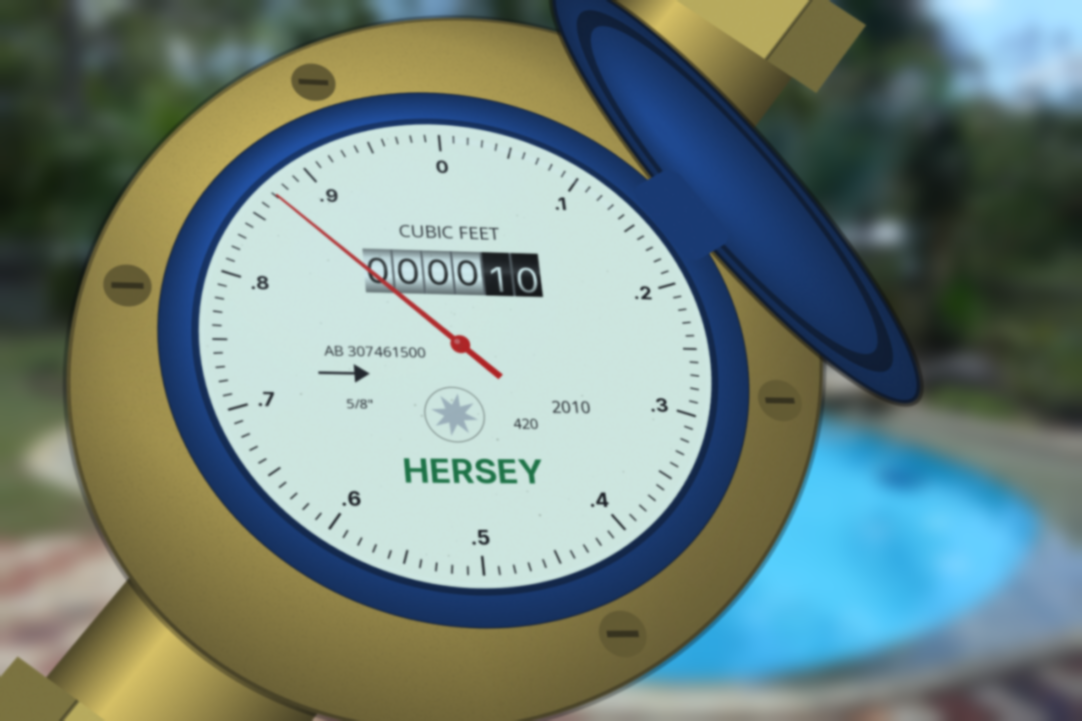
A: 9.87 ft³
